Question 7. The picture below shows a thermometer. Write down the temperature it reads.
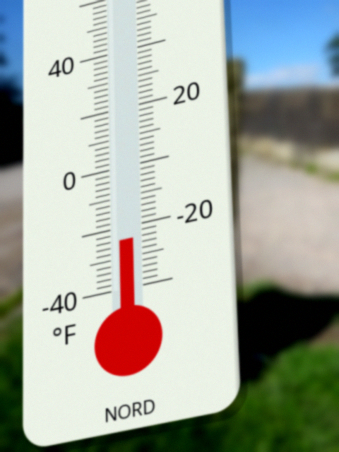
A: -24 °F
